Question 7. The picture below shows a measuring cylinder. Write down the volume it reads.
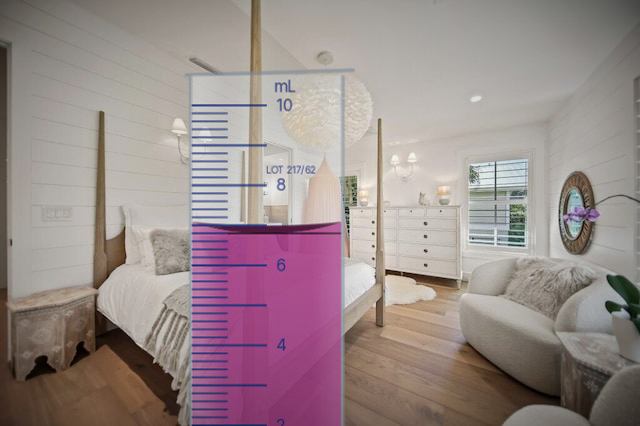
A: 6.8 mL
